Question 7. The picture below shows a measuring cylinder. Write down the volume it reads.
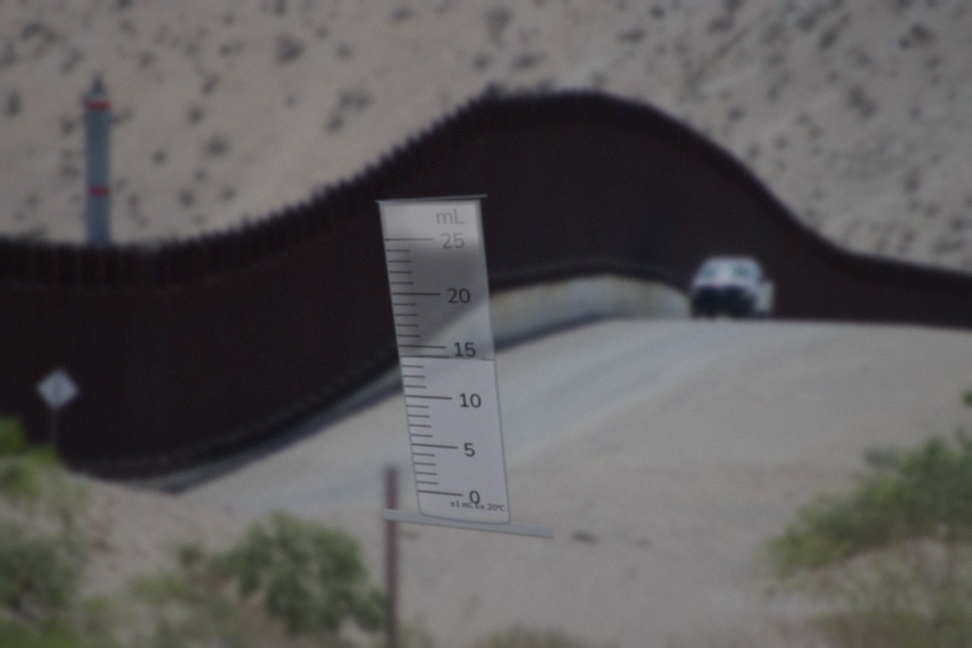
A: 14 mL
